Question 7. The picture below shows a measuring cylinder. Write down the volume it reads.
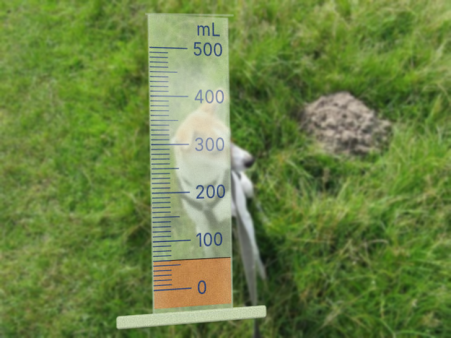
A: 60 mL
